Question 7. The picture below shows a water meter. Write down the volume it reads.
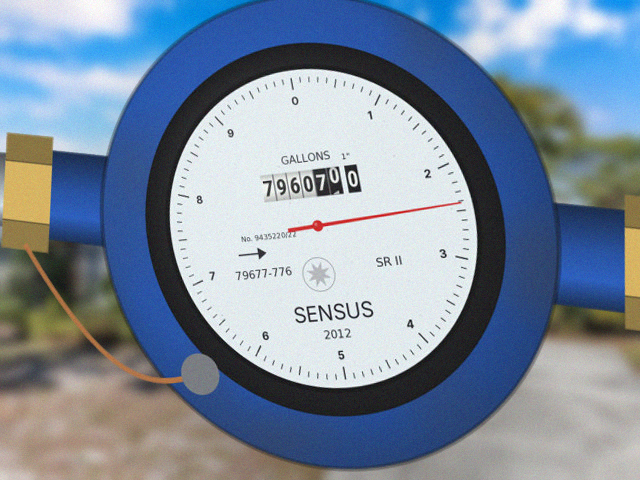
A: 7960702.4 gal
